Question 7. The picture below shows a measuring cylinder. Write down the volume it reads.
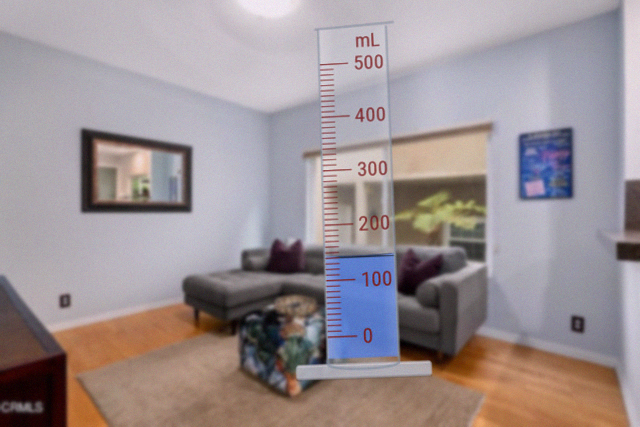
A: 140 mL
